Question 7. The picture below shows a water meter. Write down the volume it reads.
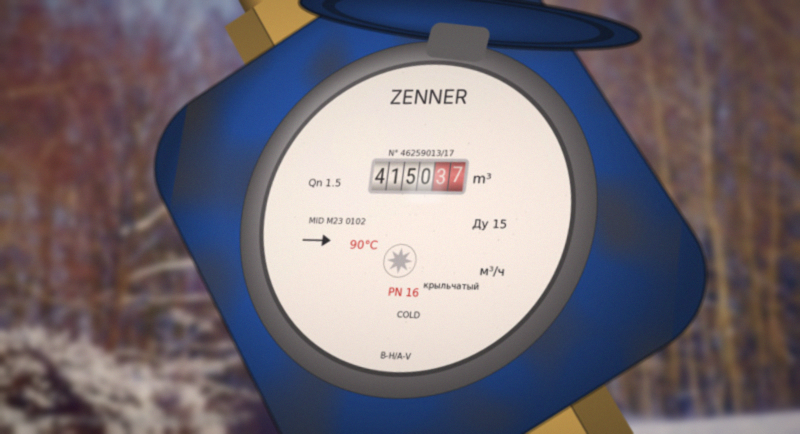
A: 4150.37 m³
